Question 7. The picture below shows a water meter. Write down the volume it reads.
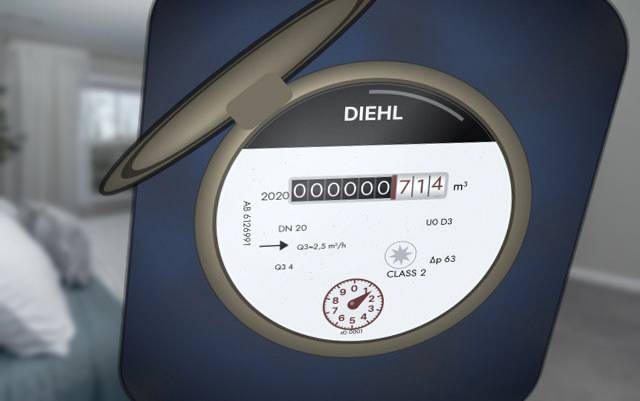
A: 0.7141 m³
